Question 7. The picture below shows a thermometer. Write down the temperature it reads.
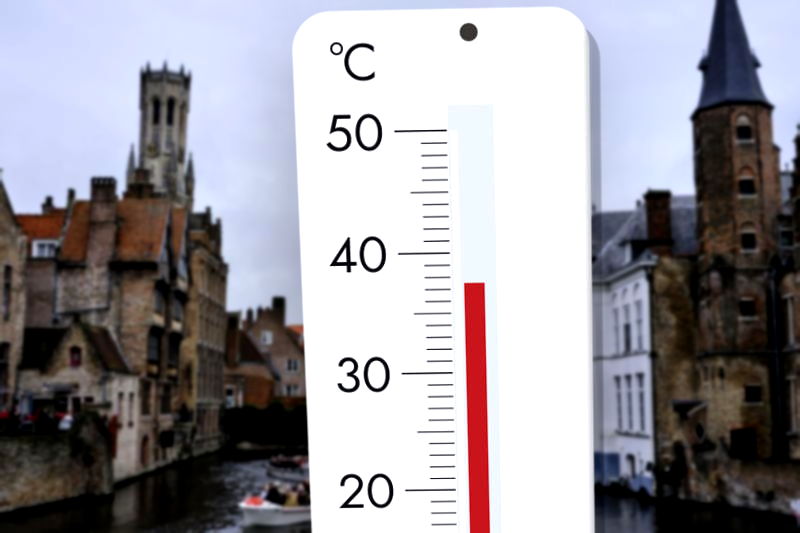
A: 37.5 °C
